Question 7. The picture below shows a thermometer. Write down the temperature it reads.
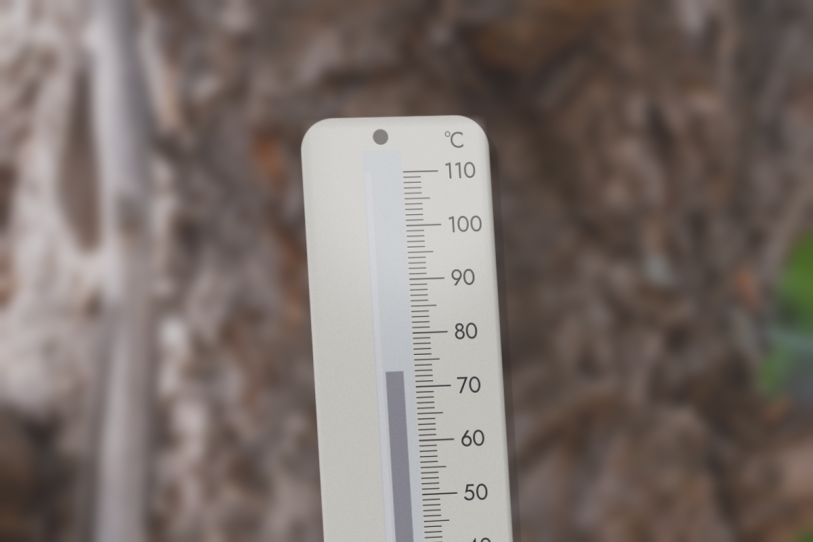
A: 73 °C
